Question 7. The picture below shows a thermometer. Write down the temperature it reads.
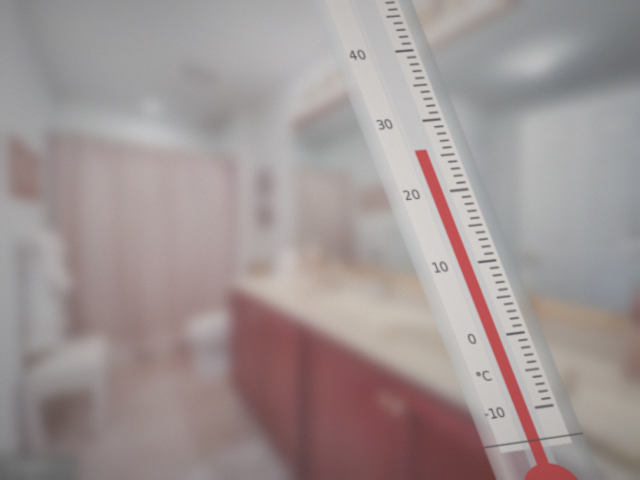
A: 26 °C
